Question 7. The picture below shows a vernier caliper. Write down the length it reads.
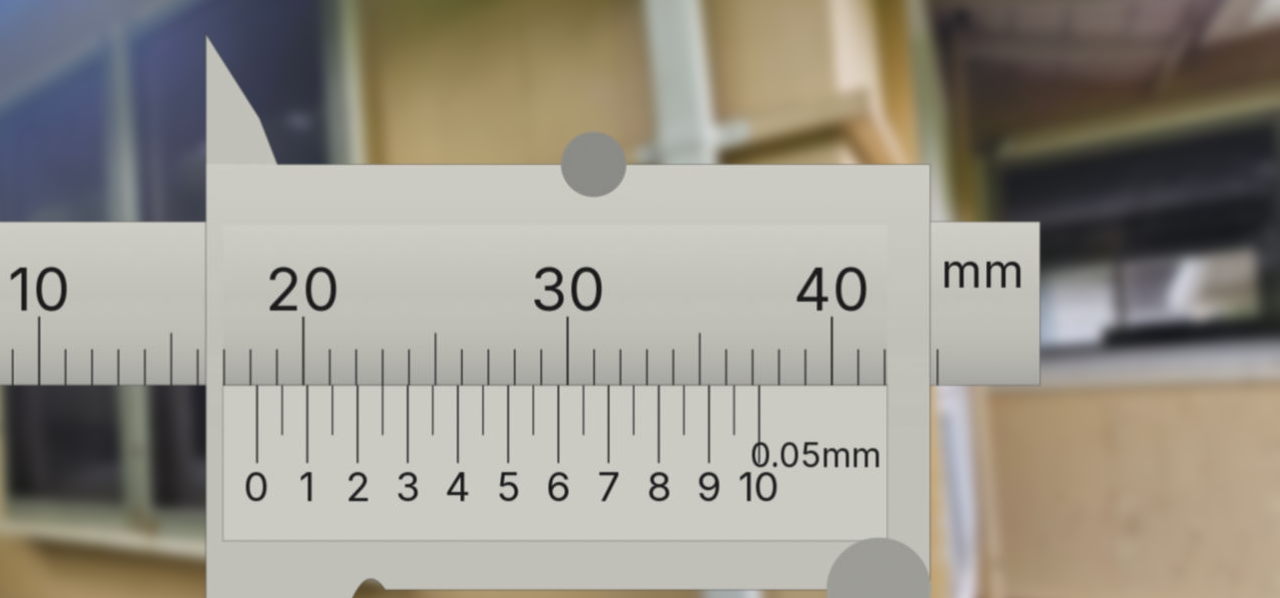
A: 18.25 mm
